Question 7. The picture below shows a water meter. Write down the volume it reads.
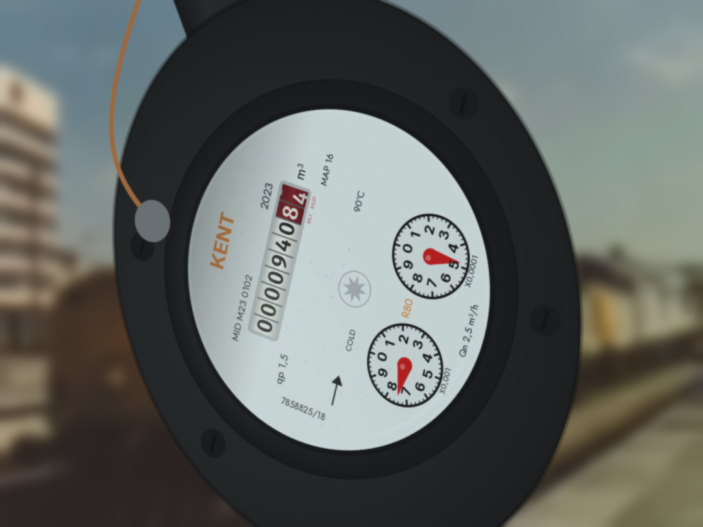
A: 940.8374 m³
